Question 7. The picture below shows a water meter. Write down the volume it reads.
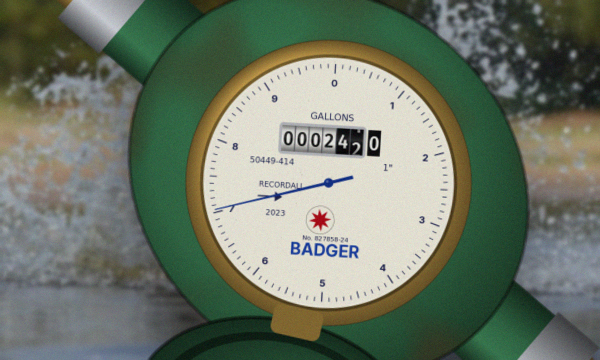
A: 2417.0 gal
